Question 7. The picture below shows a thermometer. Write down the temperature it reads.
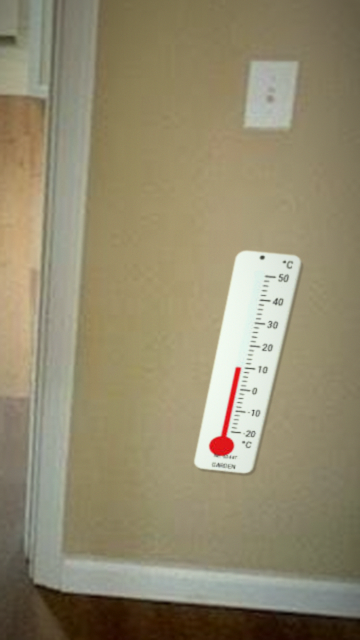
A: 10 °C
